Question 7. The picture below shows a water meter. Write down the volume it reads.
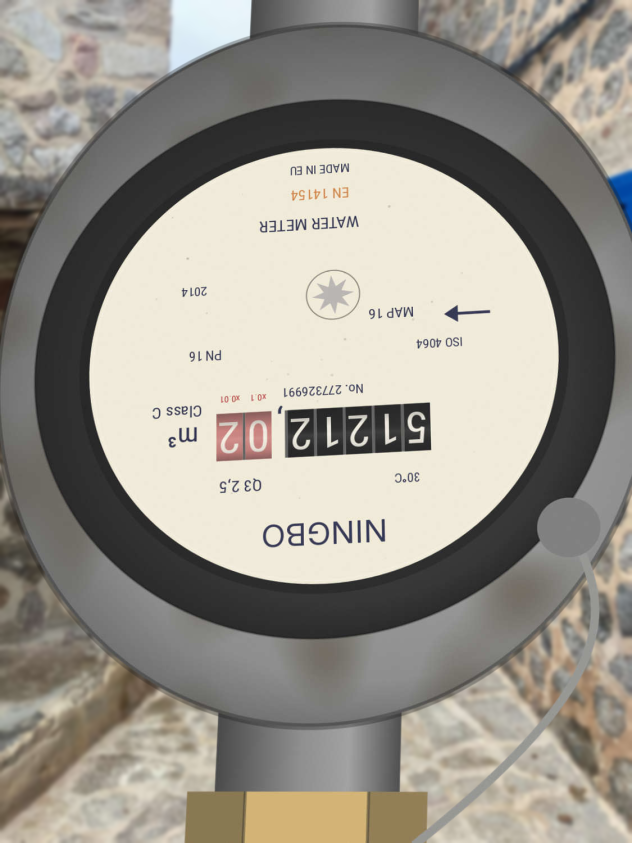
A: 51212.02 m³
